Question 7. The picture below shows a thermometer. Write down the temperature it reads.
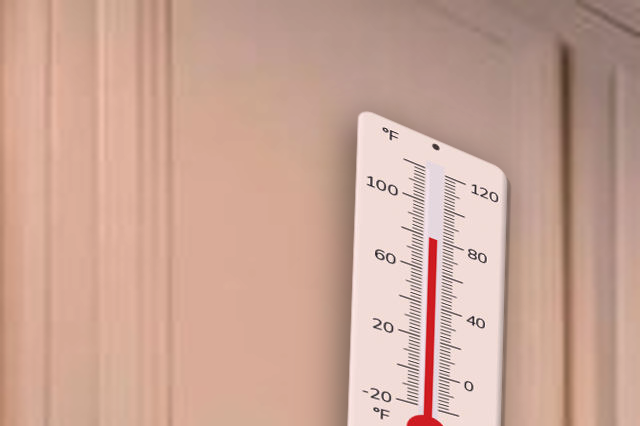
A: 80 °F
